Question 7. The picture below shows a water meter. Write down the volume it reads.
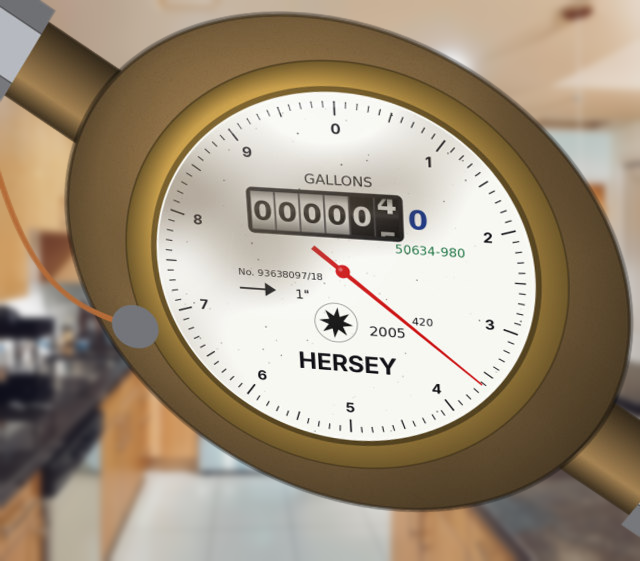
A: 43.6 gal
